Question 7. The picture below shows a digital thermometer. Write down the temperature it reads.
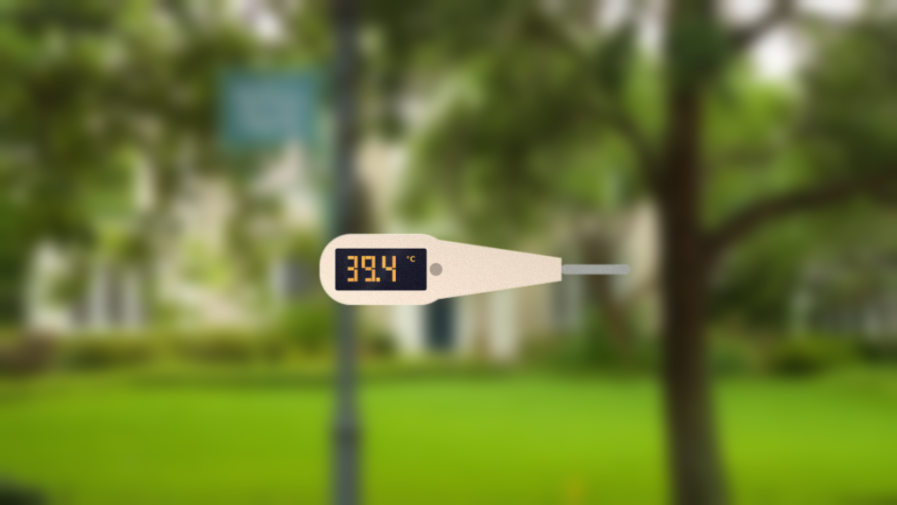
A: 39.4 °C
